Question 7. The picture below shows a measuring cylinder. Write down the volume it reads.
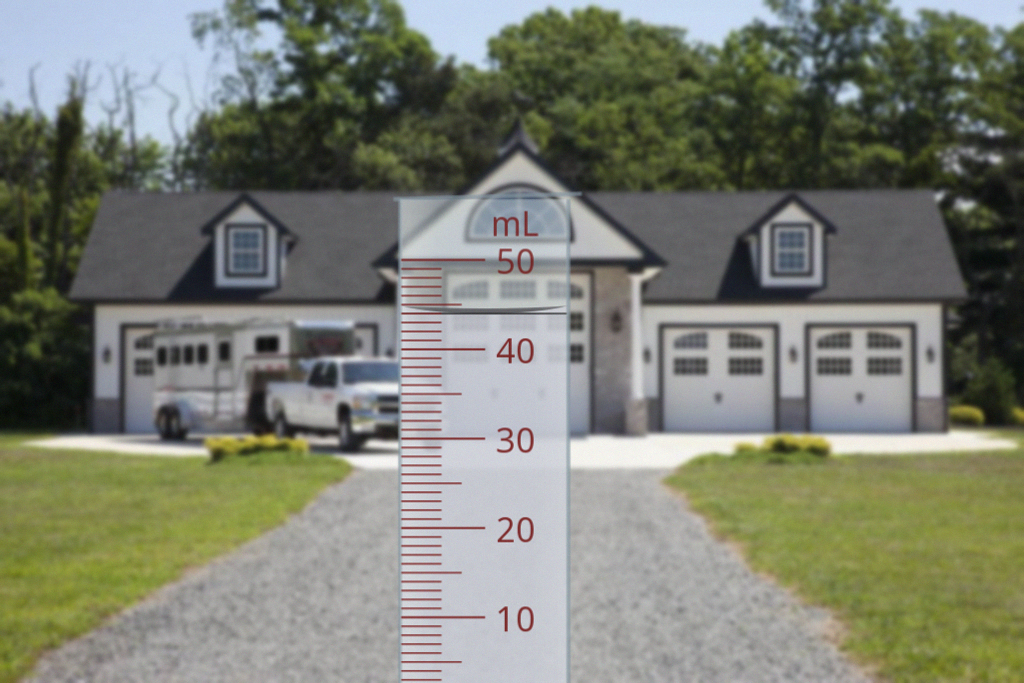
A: 44 mL
